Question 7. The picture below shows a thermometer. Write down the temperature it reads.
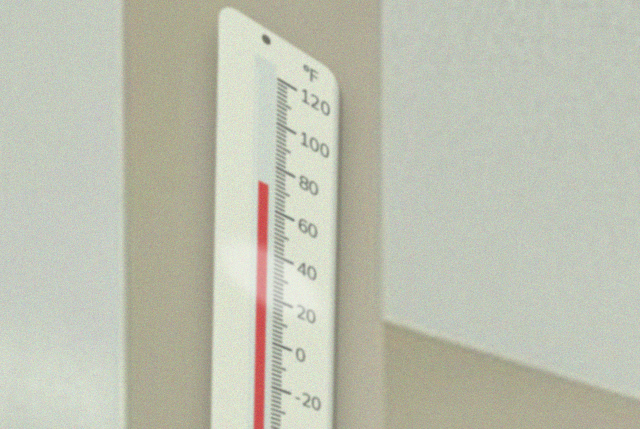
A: 70 °F
